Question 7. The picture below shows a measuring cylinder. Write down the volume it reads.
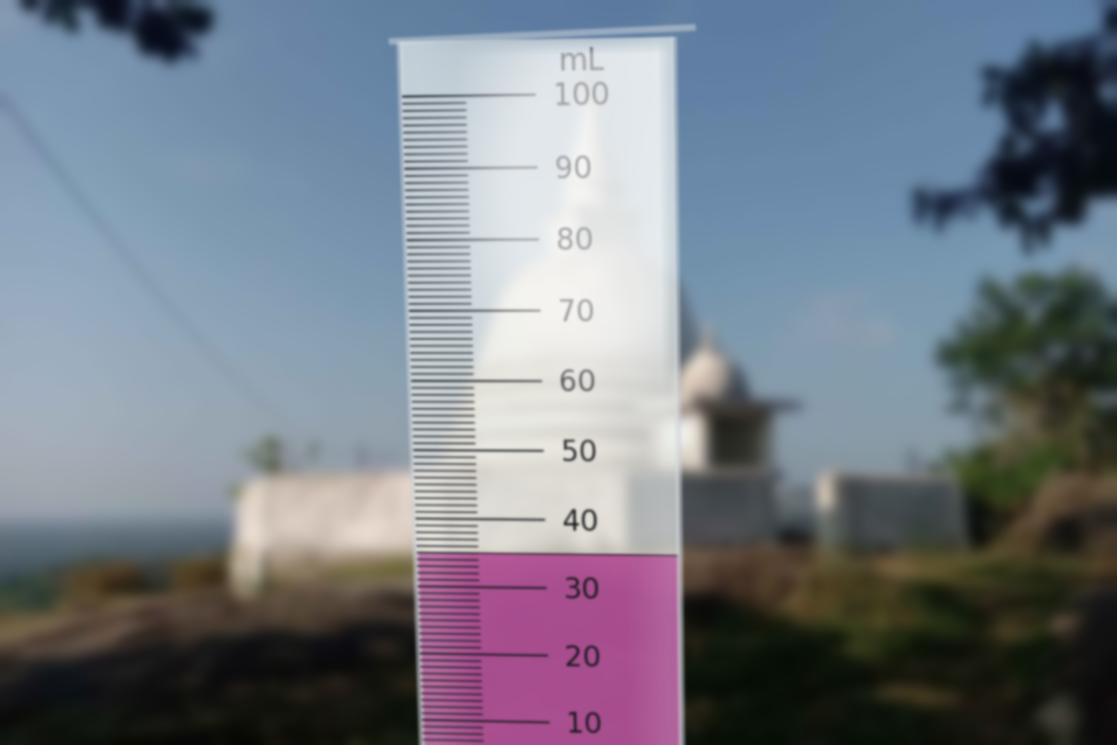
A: 35 mL
